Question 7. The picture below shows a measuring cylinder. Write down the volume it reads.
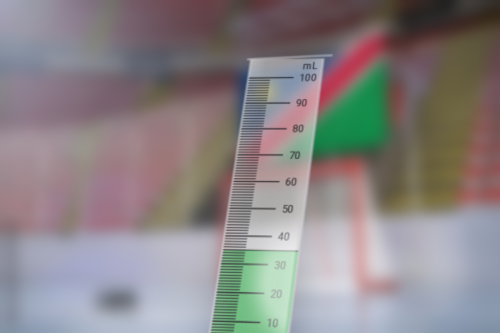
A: 35 mL
